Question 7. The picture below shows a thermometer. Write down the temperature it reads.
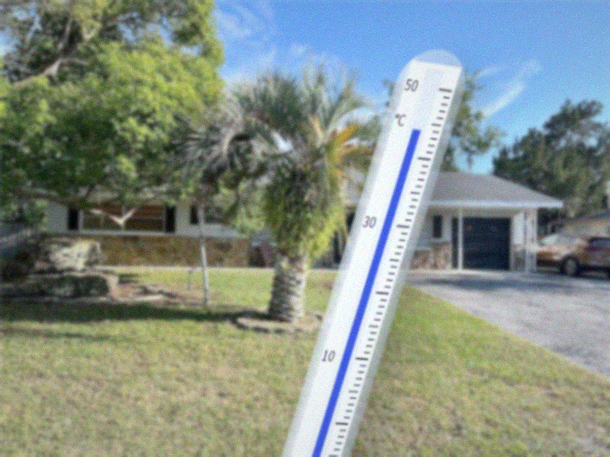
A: 44 °C
